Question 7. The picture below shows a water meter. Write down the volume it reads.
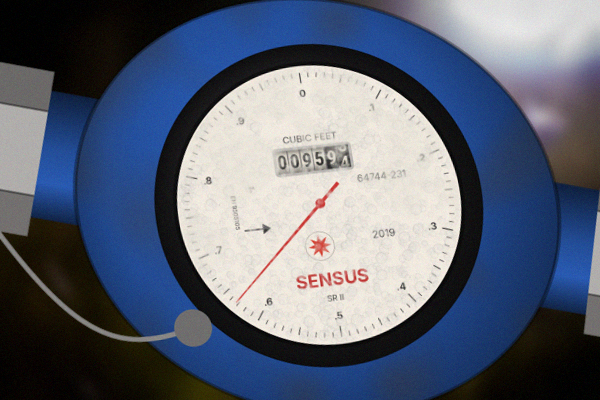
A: 9593.63 ft³
